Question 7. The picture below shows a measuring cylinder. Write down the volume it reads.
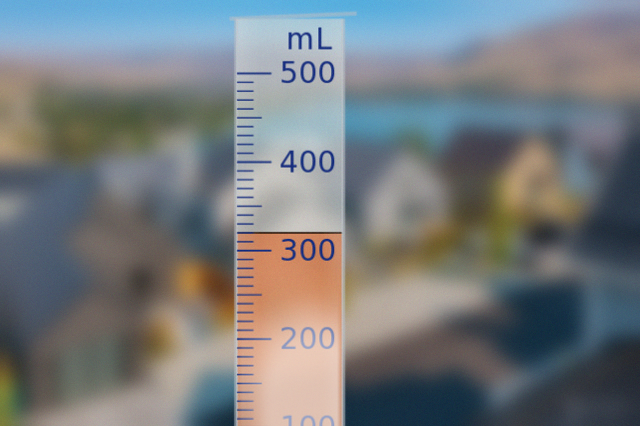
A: 320 mL
